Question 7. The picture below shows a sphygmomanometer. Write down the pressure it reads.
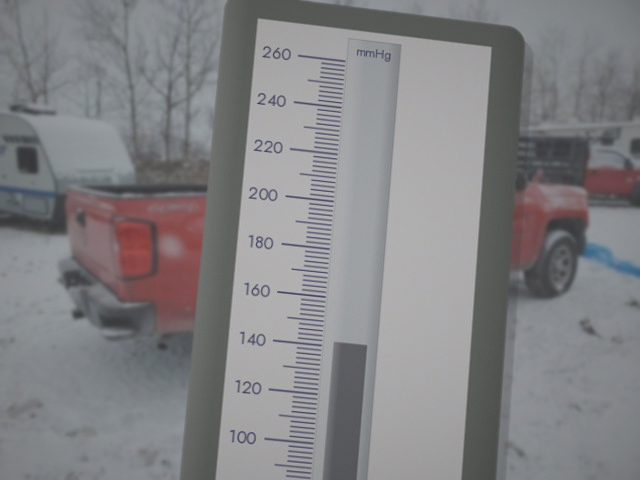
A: 142 mmHg
